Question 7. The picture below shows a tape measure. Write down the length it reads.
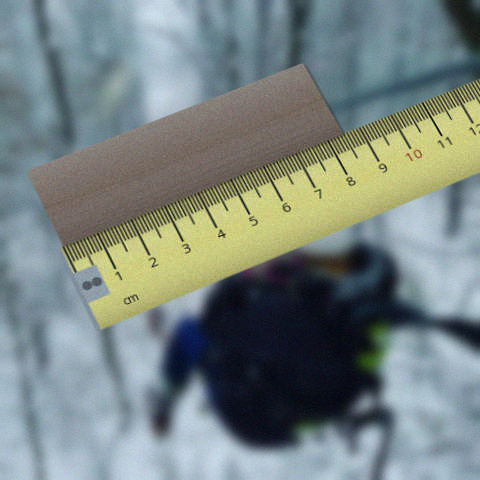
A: 8.5 cm
